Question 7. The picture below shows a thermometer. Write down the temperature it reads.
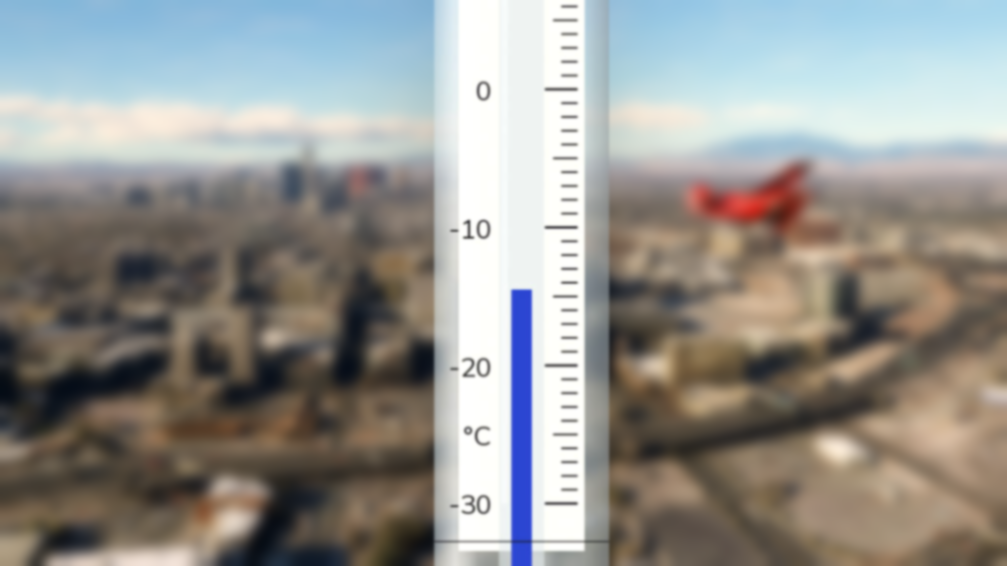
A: -14.5 °C
